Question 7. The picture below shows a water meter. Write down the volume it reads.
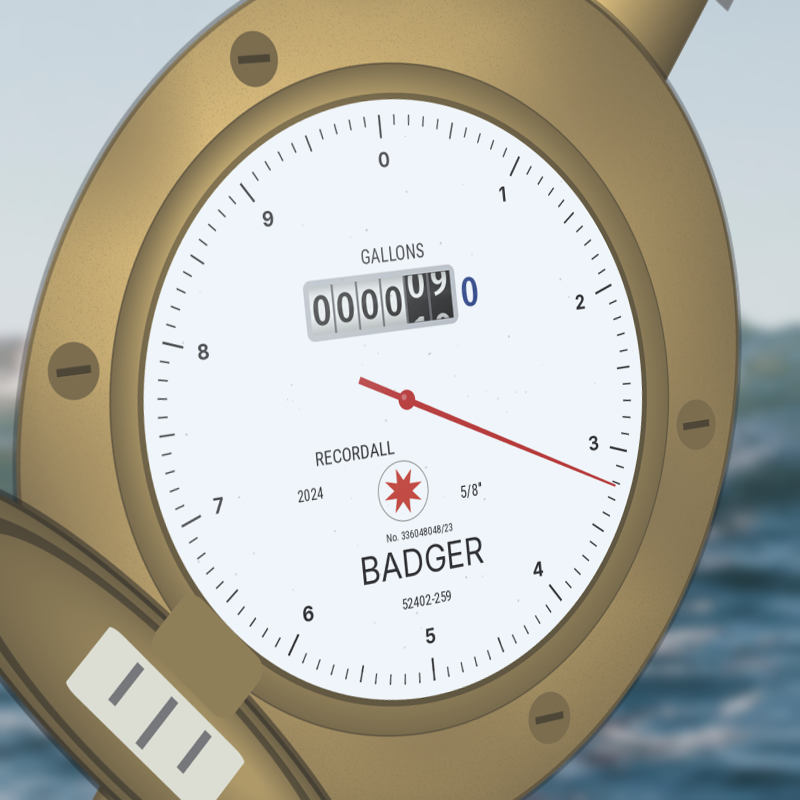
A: 93.2 gal
